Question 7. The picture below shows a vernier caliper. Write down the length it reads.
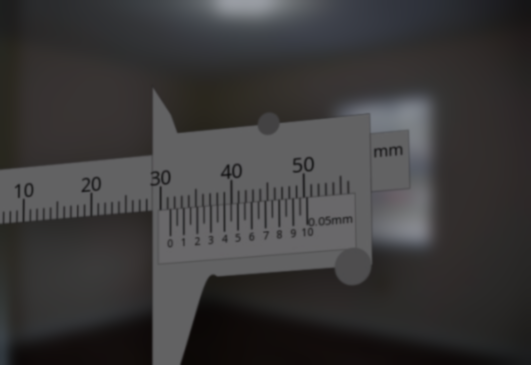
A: 31.4 mm
